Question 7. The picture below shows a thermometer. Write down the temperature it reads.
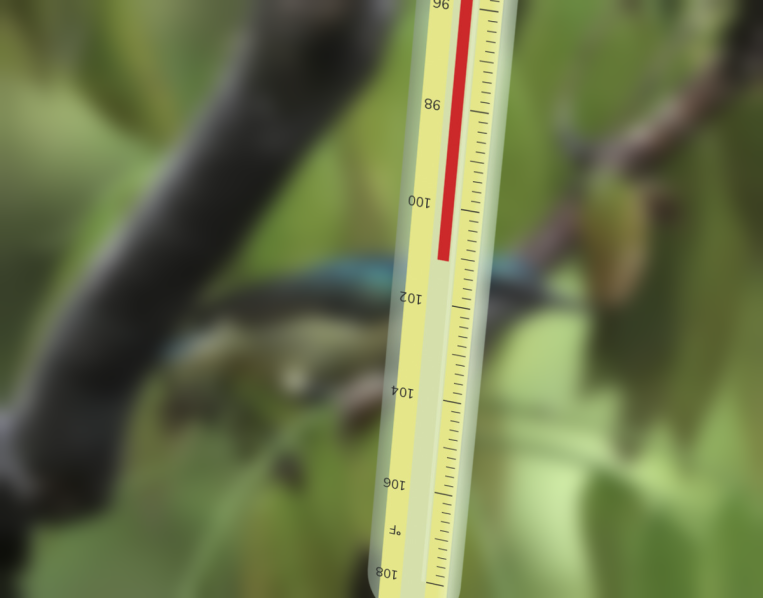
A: 101.1 °F
